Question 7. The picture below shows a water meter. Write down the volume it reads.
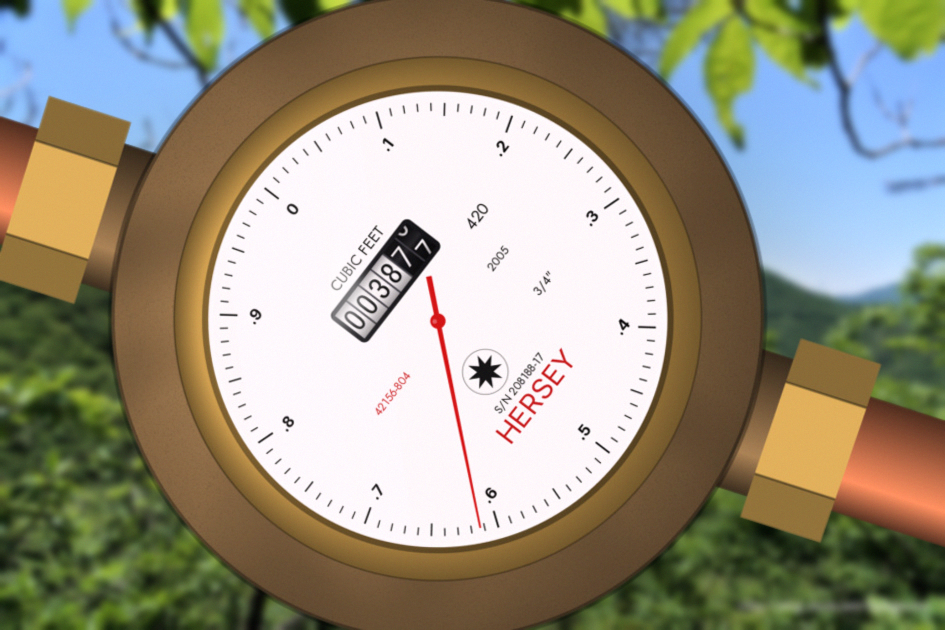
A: 3876.61 ft³
